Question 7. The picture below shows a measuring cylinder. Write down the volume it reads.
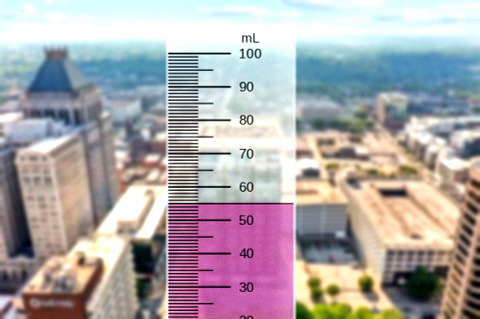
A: 55 mL
